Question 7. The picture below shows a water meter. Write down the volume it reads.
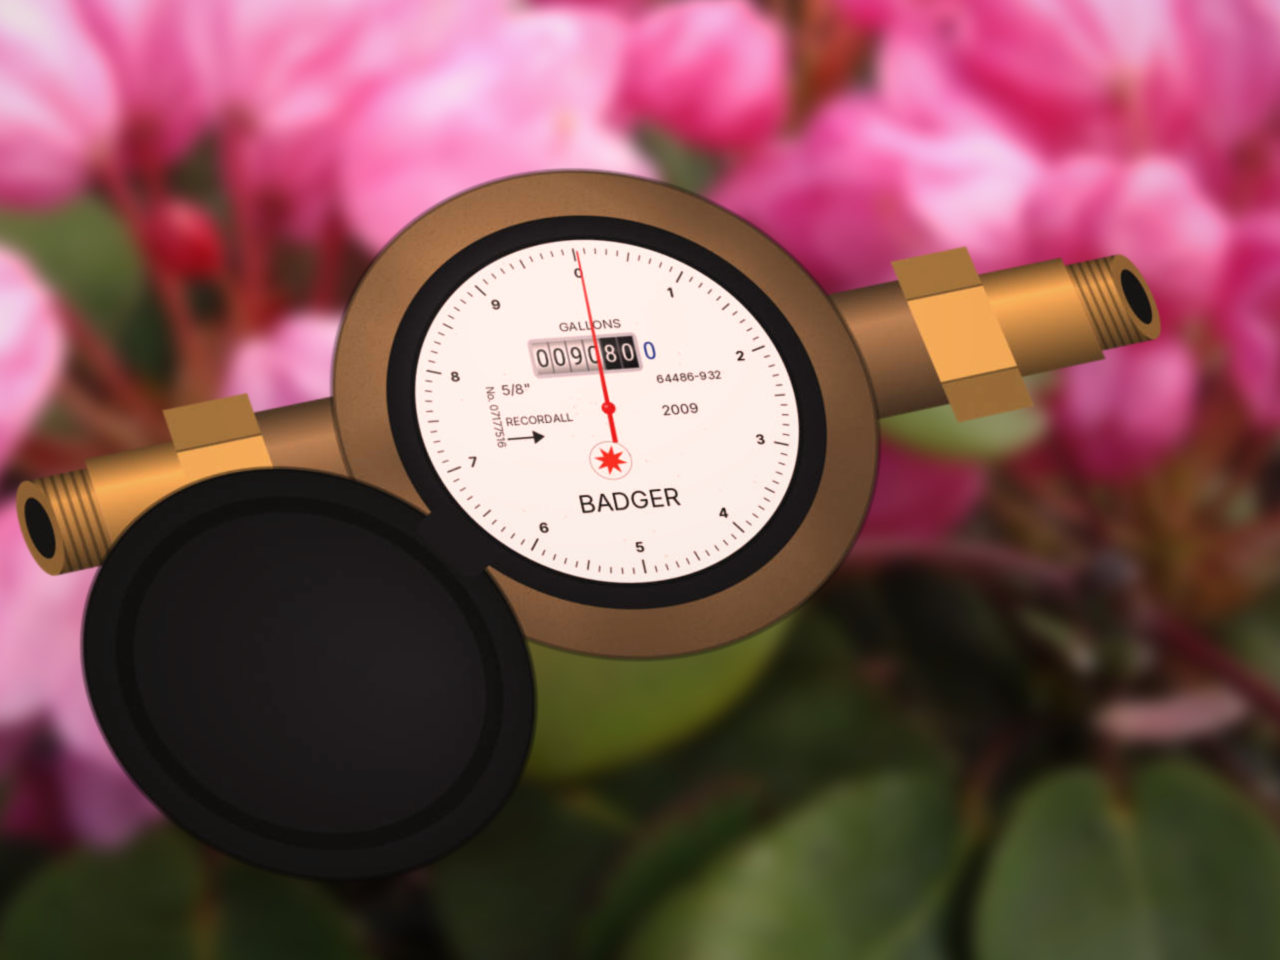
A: 90800.0 gal
